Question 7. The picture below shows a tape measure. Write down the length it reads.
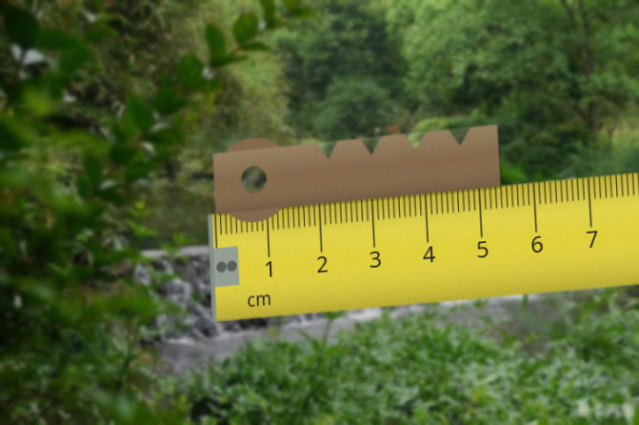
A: 5.4 cm
